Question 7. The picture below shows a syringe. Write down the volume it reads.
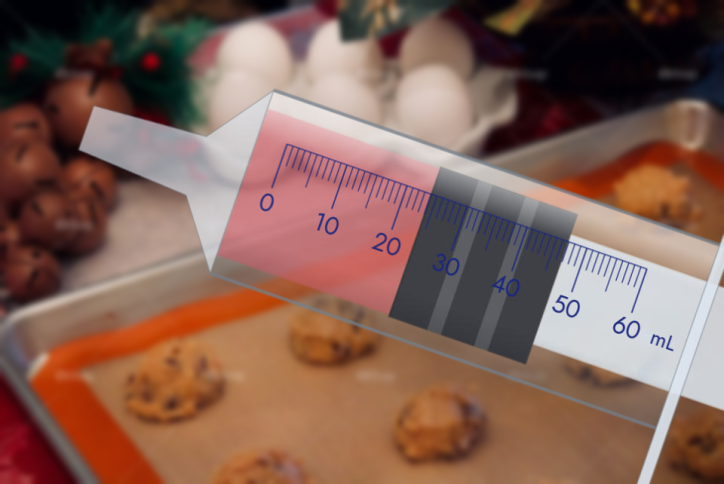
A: 24 mL
